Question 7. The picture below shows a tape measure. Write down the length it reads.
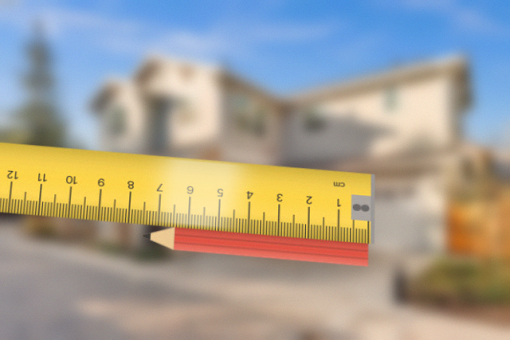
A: 7.5 cm
